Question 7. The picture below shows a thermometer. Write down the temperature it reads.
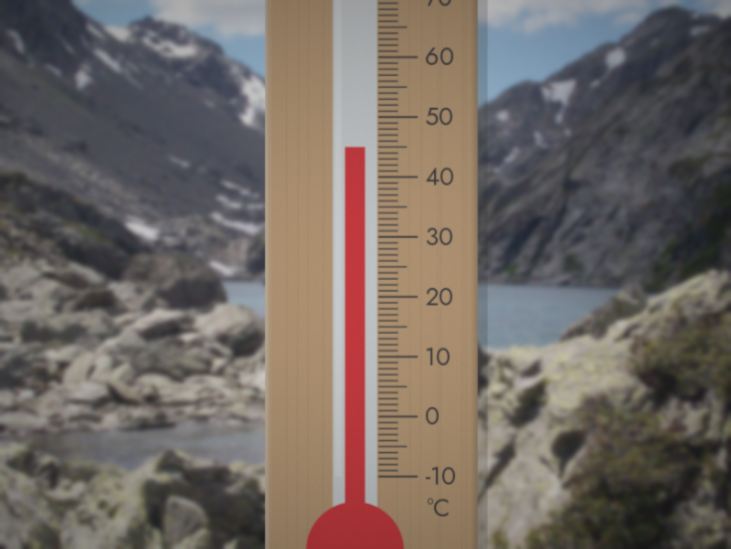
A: 45 °C
